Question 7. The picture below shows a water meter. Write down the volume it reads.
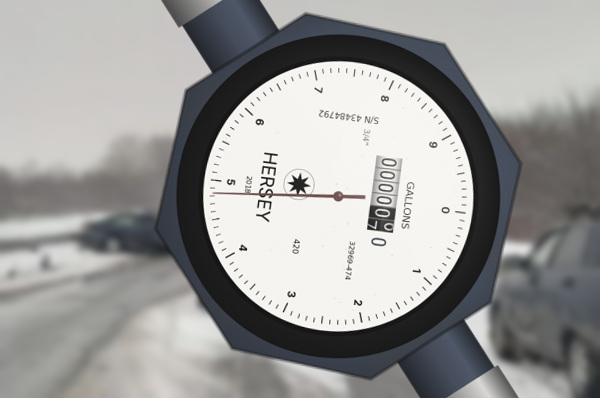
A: 64.8 gal
